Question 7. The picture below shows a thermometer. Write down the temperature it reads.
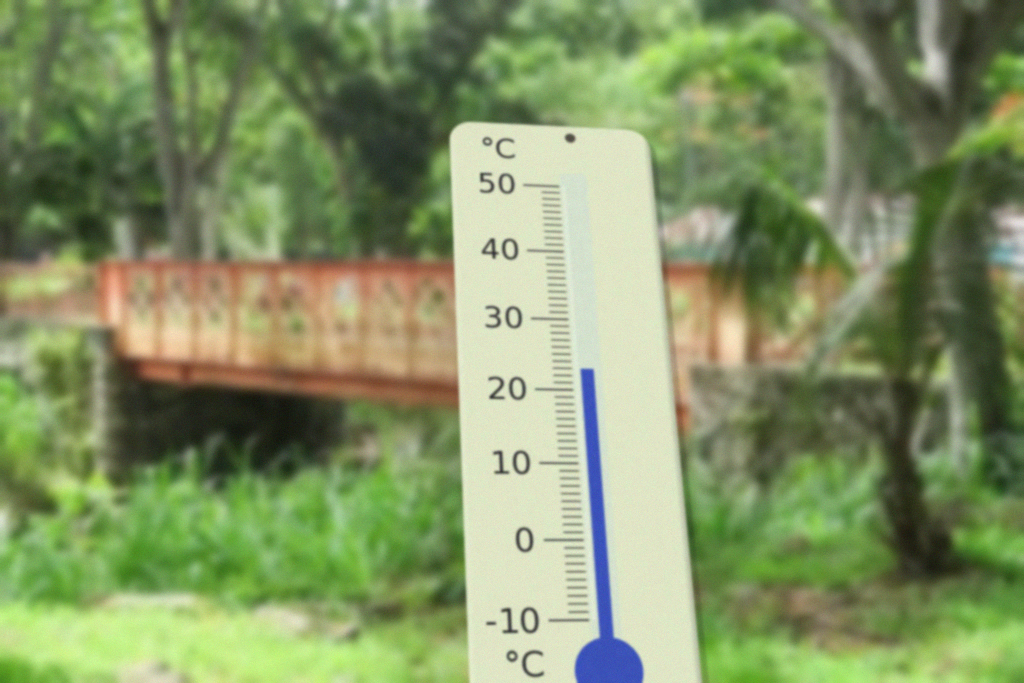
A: 23 °C
